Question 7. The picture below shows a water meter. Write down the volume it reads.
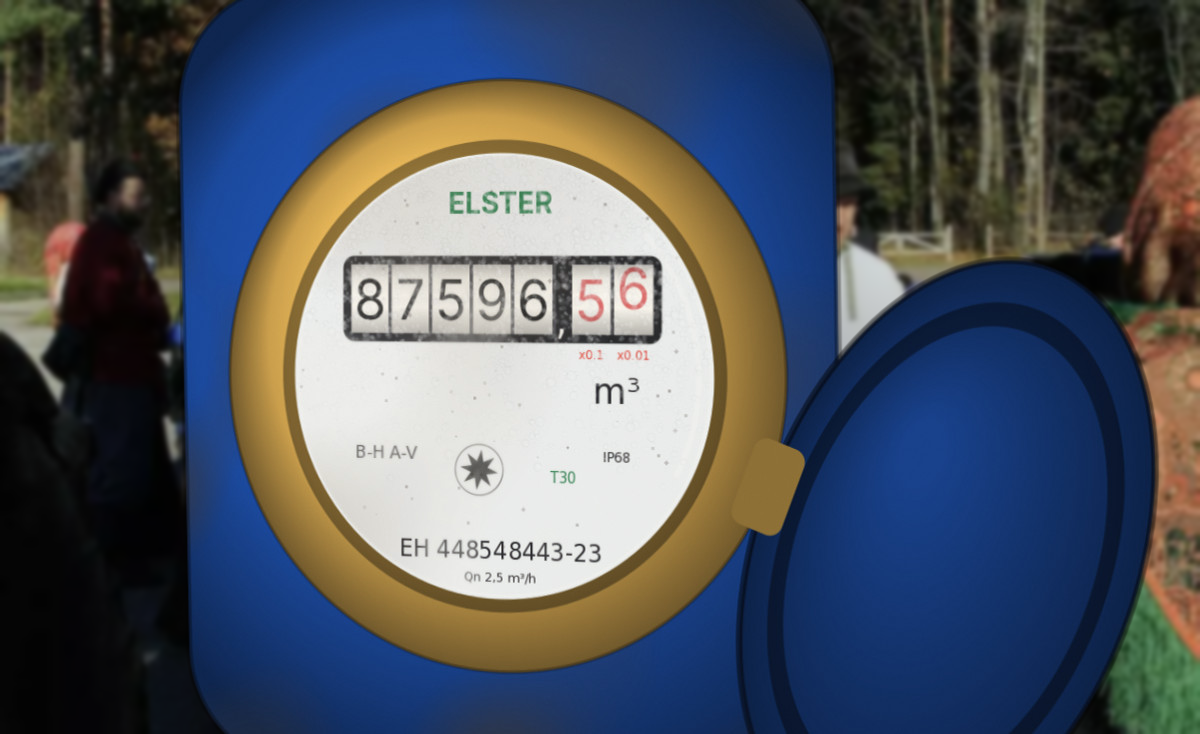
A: 87596.56 m³
